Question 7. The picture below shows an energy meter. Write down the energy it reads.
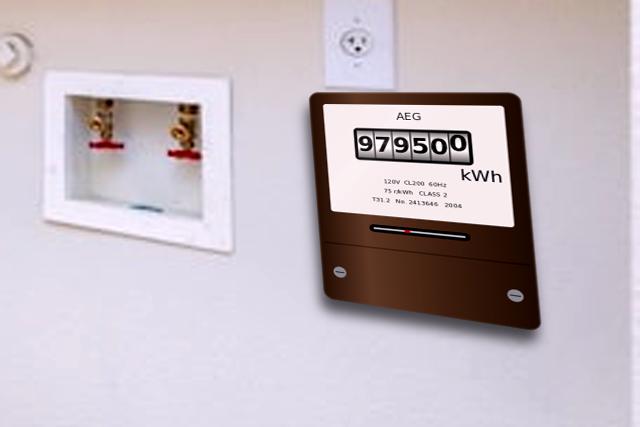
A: 979500 kWh
